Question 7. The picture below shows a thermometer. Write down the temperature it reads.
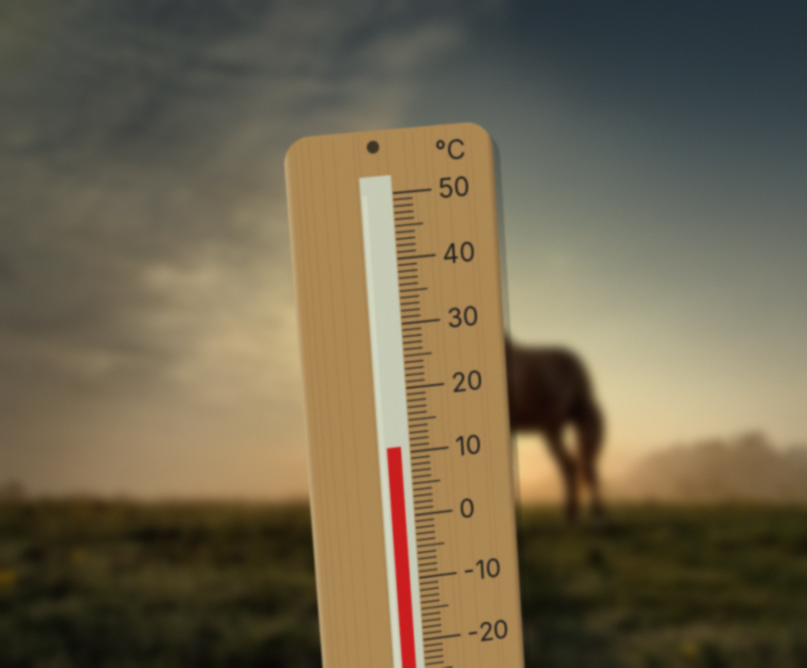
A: 11 °C
